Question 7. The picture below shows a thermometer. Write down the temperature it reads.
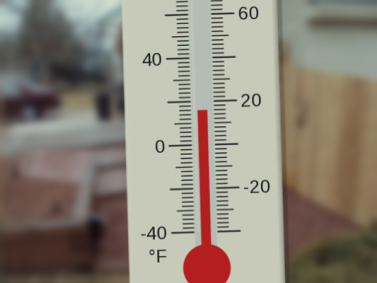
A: 16 °F
